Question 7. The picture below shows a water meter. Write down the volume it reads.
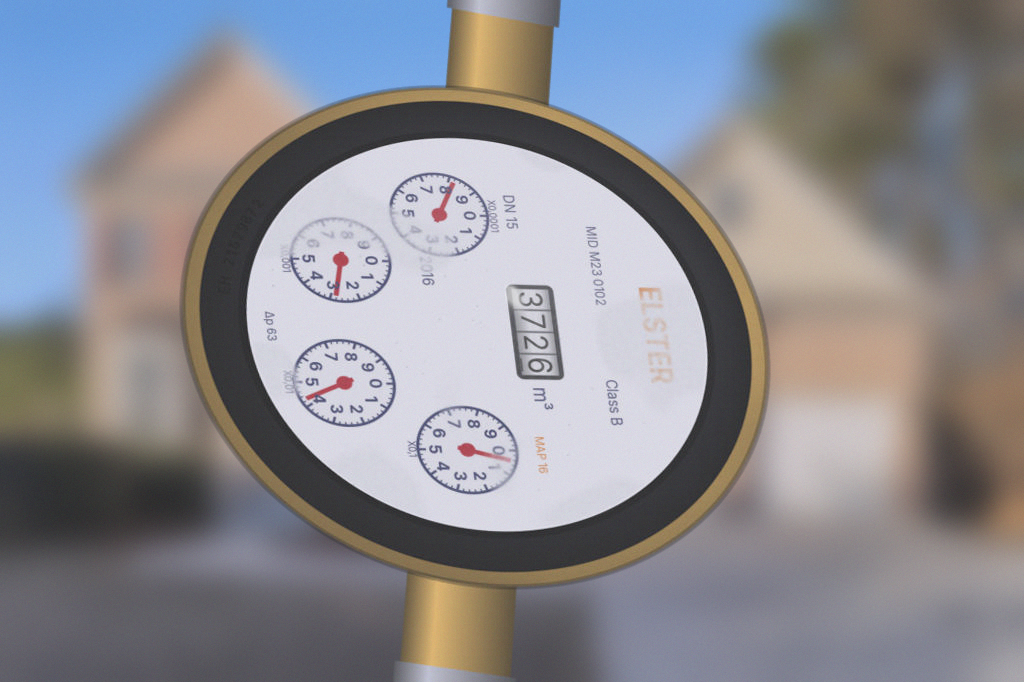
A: 3726.0428 m³
